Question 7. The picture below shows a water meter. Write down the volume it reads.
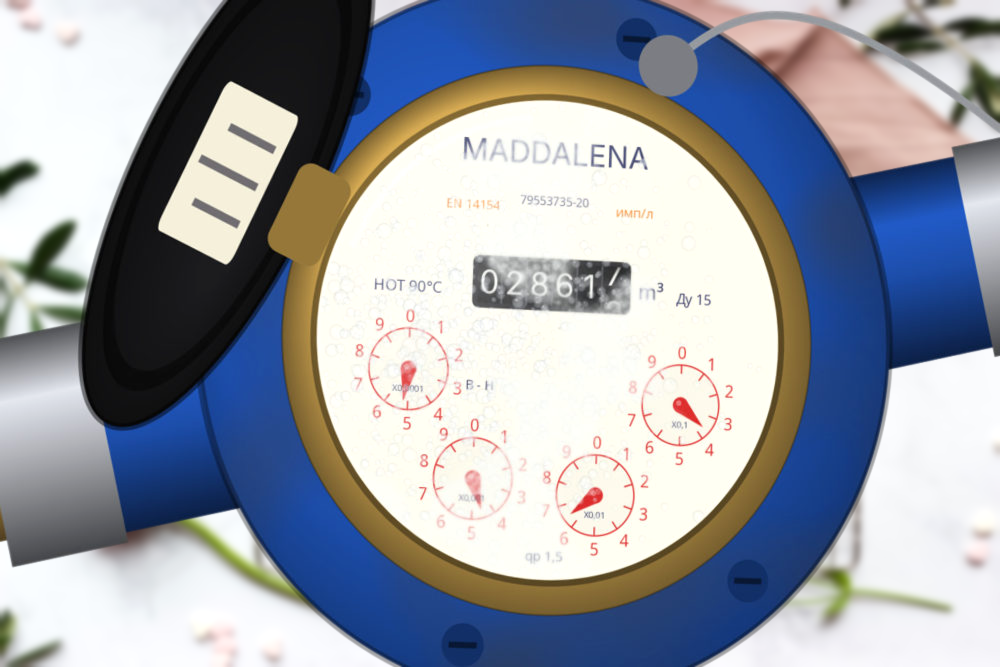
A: 28617.3645 m³
